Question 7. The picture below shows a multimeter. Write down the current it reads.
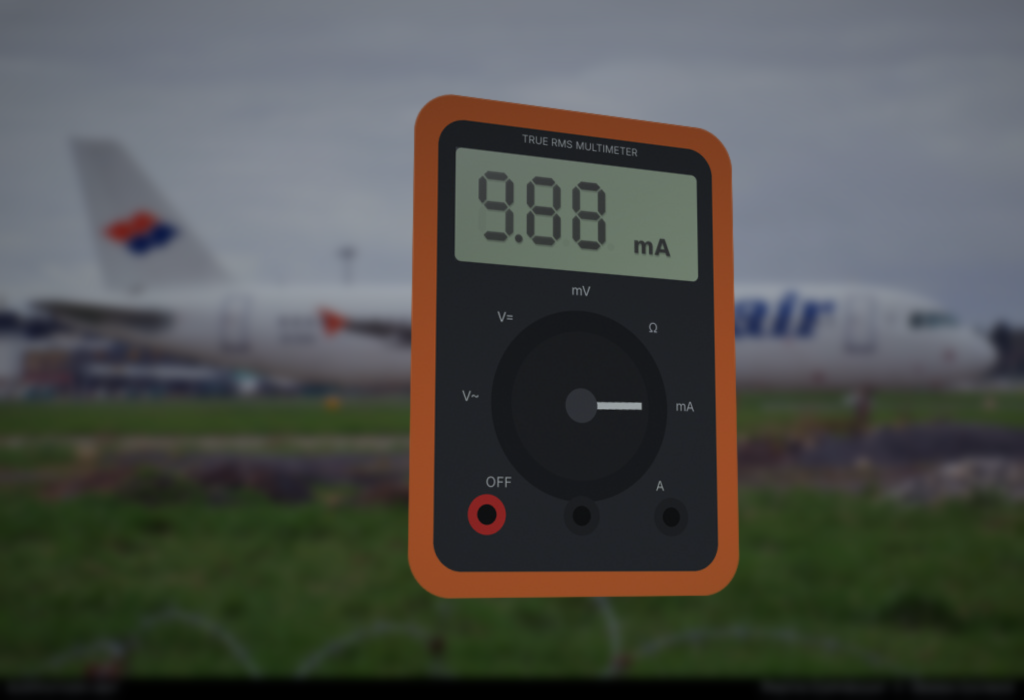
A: 9.88 mA
